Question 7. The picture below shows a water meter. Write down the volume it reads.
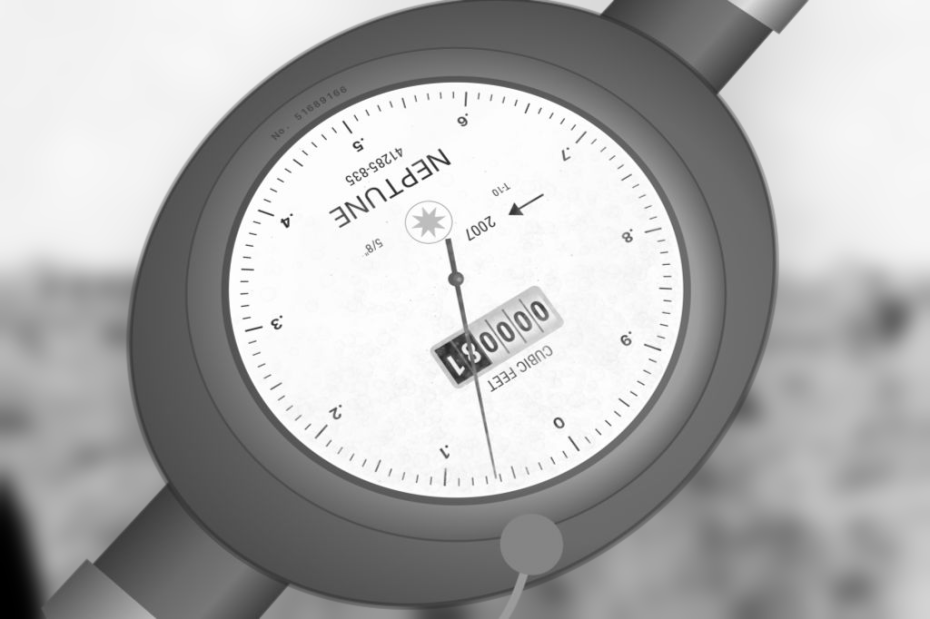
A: 81.06 ft³
